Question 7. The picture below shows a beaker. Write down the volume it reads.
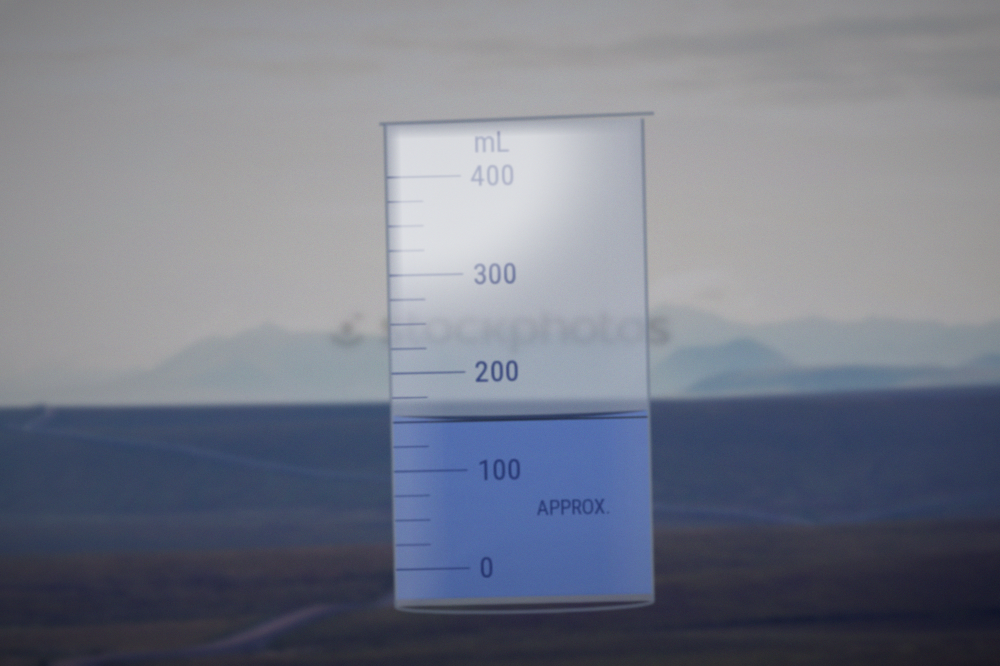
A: 150 mL
